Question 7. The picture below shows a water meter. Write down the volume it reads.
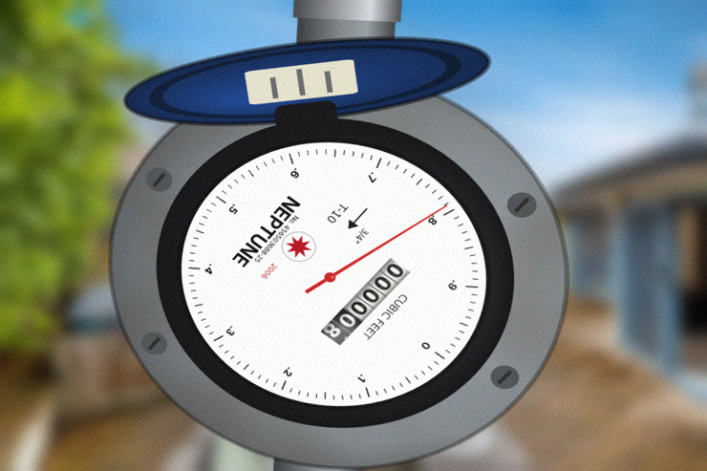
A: 7.79 ft³
